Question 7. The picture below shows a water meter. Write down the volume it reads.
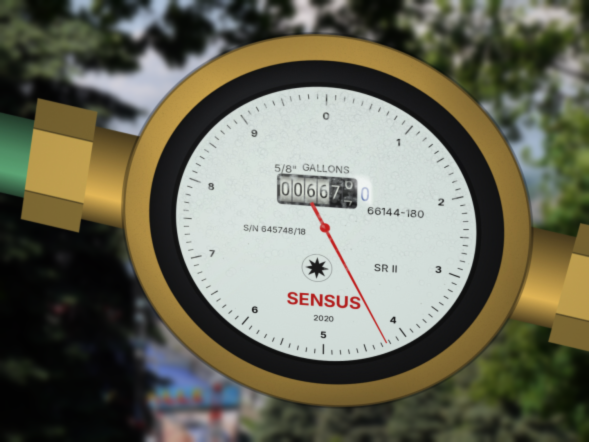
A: 66764.2 gal
